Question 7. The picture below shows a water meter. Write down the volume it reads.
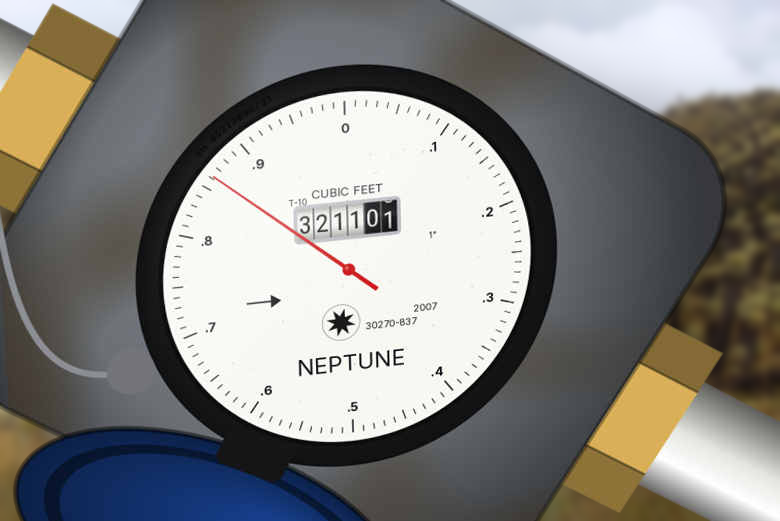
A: 321100.86 ft³
